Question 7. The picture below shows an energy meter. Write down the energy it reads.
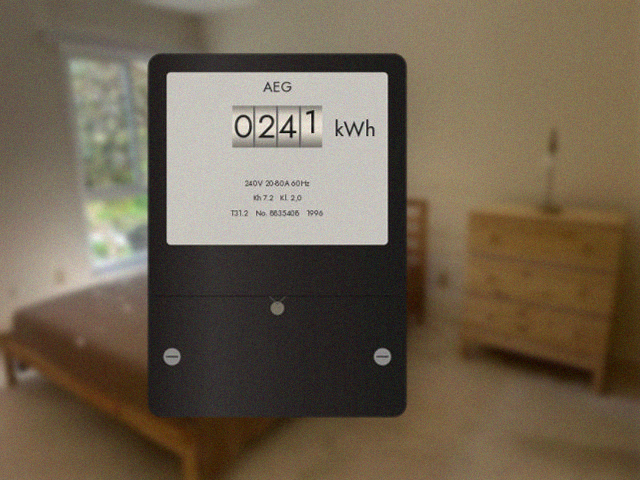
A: 241 kWh
